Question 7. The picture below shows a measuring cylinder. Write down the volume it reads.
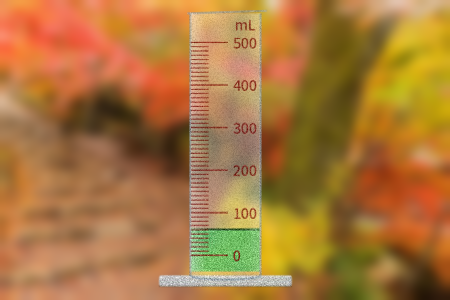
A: 60 mL
